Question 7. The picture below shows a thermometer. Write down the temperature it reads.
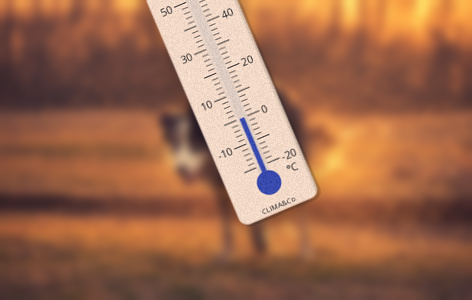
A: 0 °C
